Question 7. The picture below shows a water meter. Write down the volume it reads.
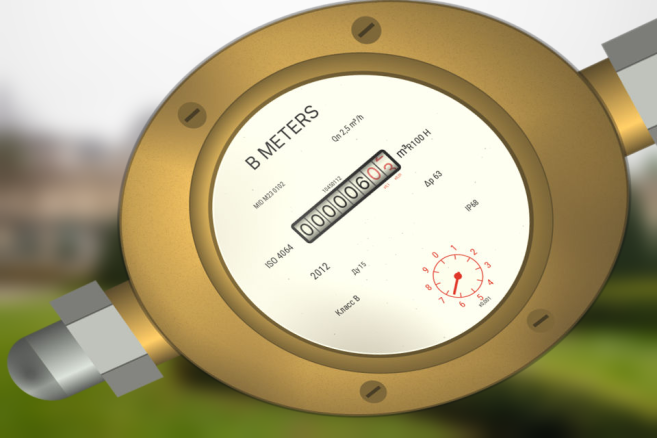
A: 6.026 m³
